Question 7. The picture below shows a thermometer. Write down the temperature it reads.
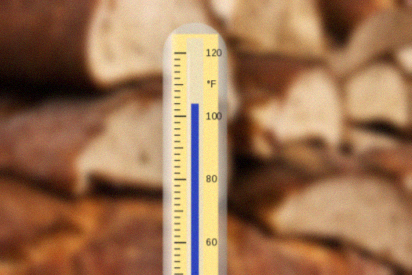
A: 104 °F
